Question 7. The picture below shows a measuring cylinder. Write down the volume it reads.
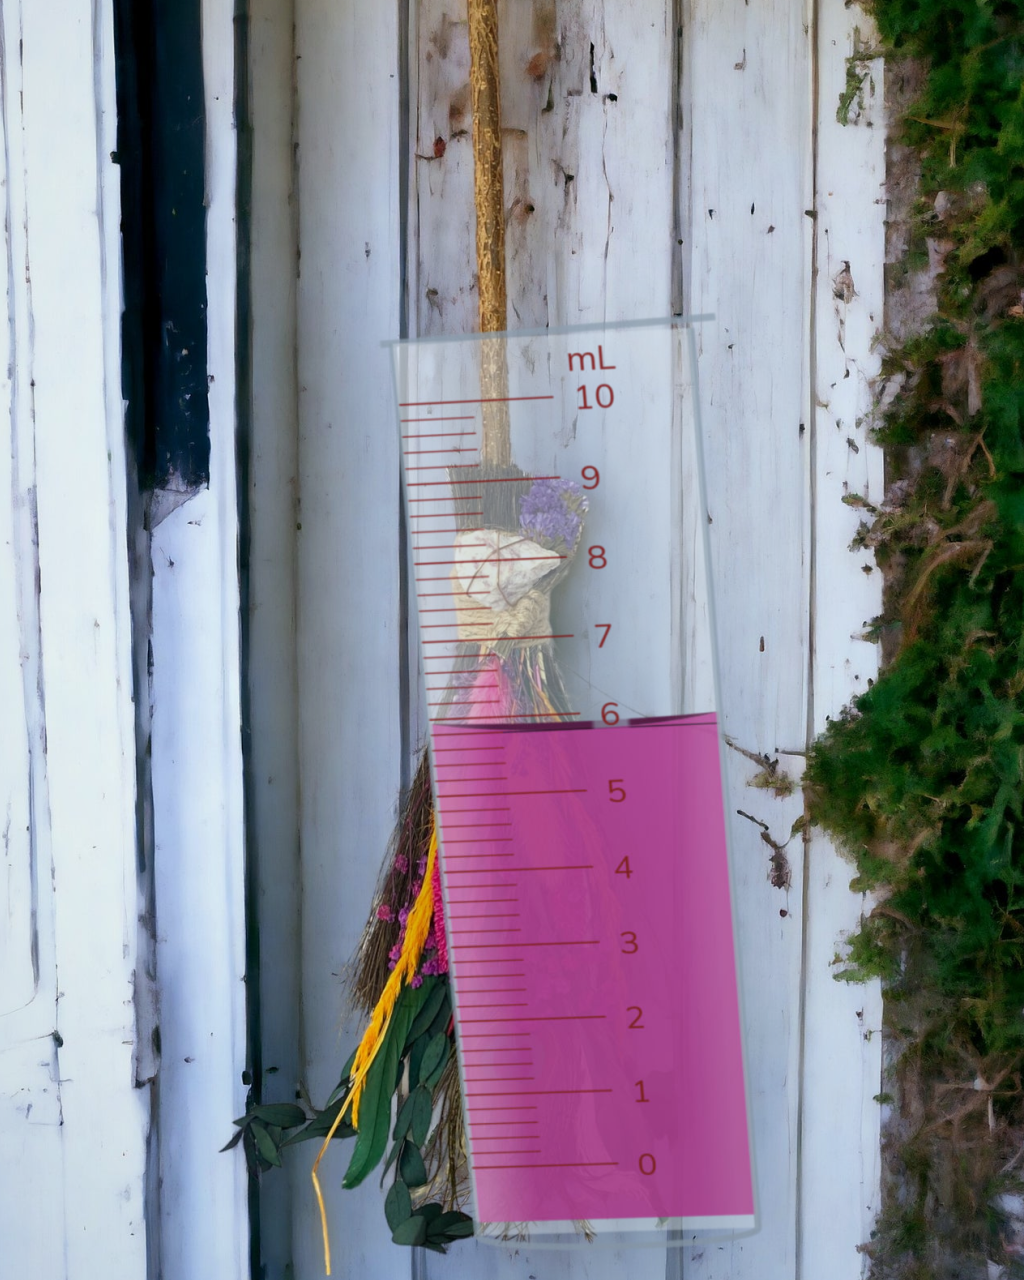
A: 5.8 mL
